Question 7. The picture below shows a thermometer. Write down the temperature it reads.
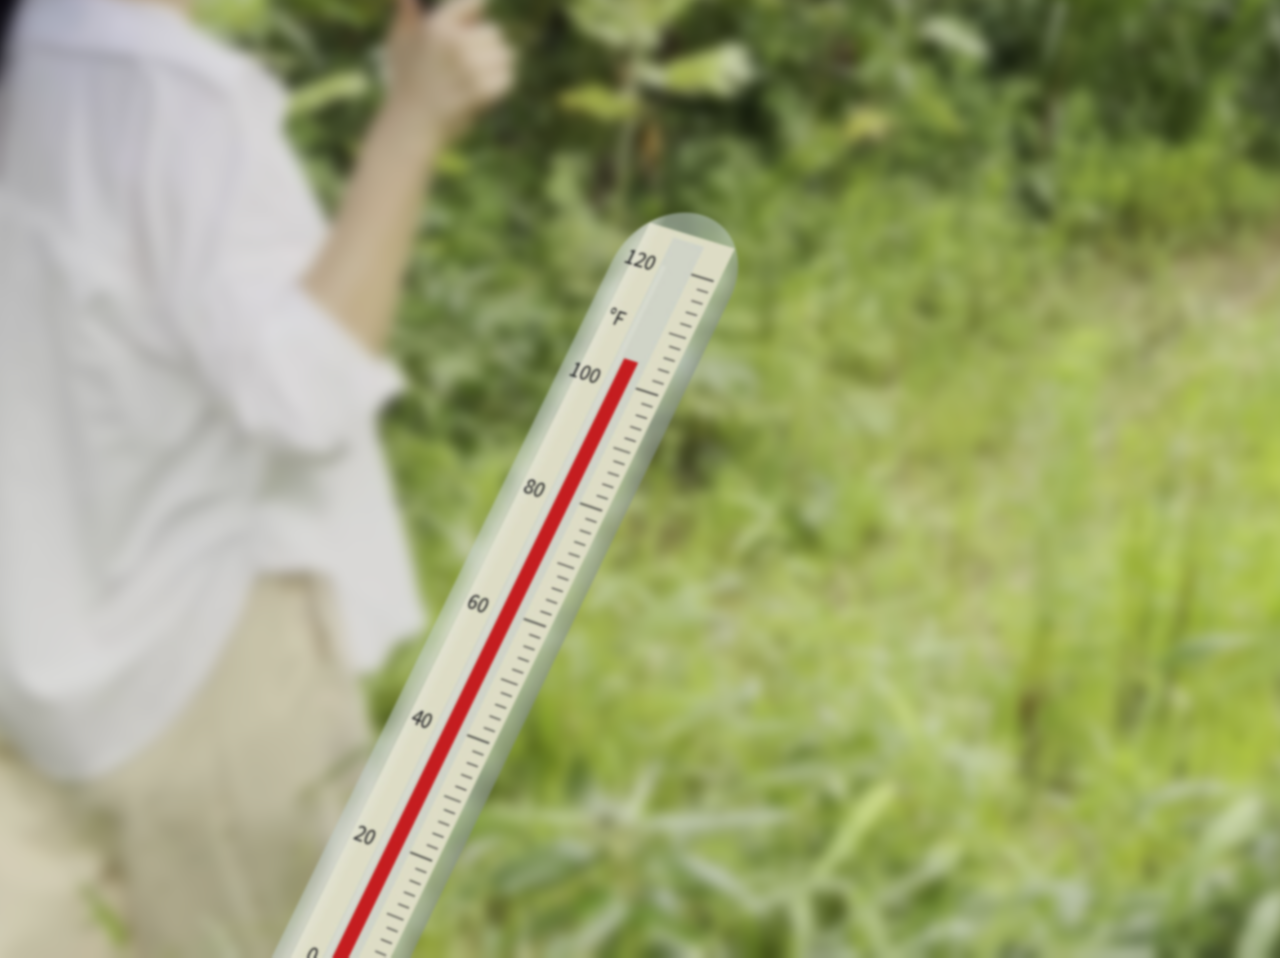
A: 104 °F
